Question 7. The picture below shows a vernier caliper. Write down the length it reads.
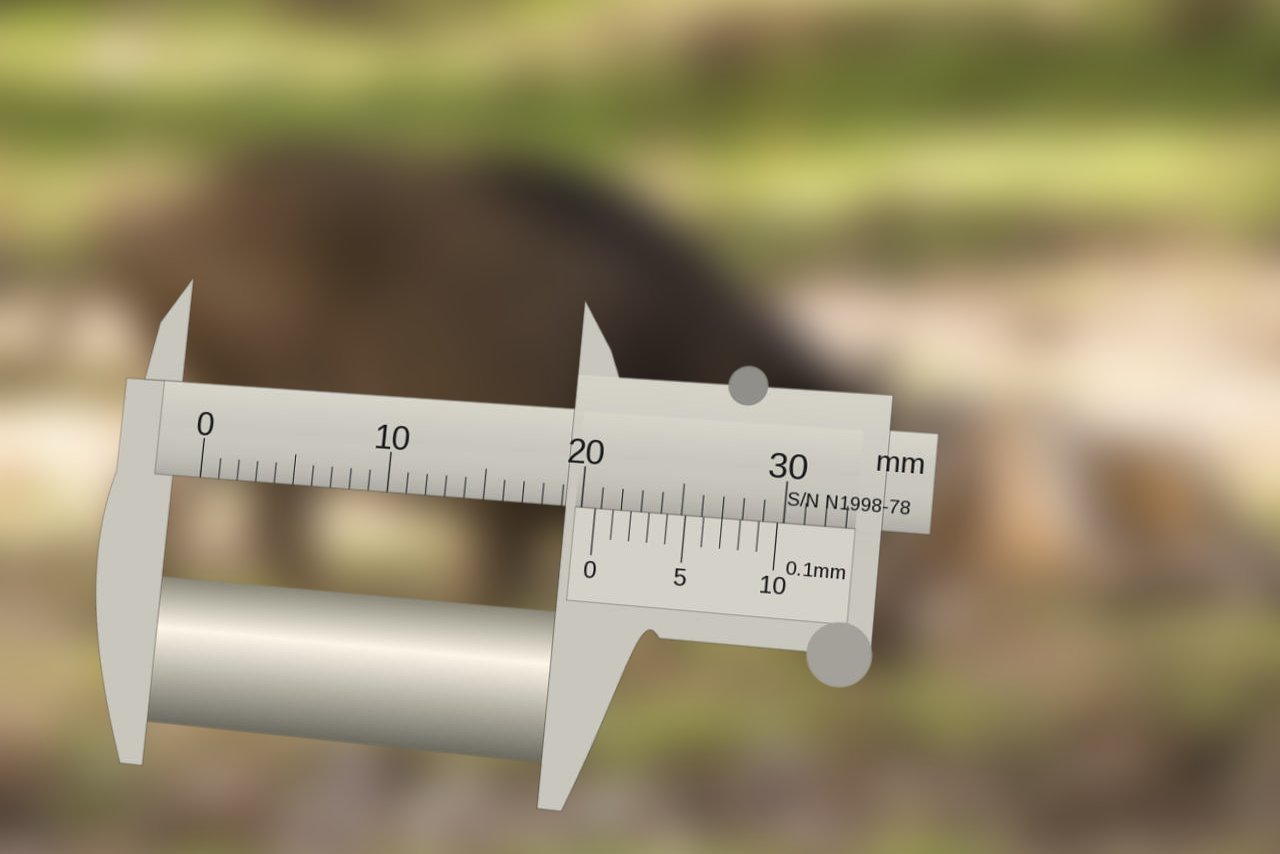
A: 20.7 mm
